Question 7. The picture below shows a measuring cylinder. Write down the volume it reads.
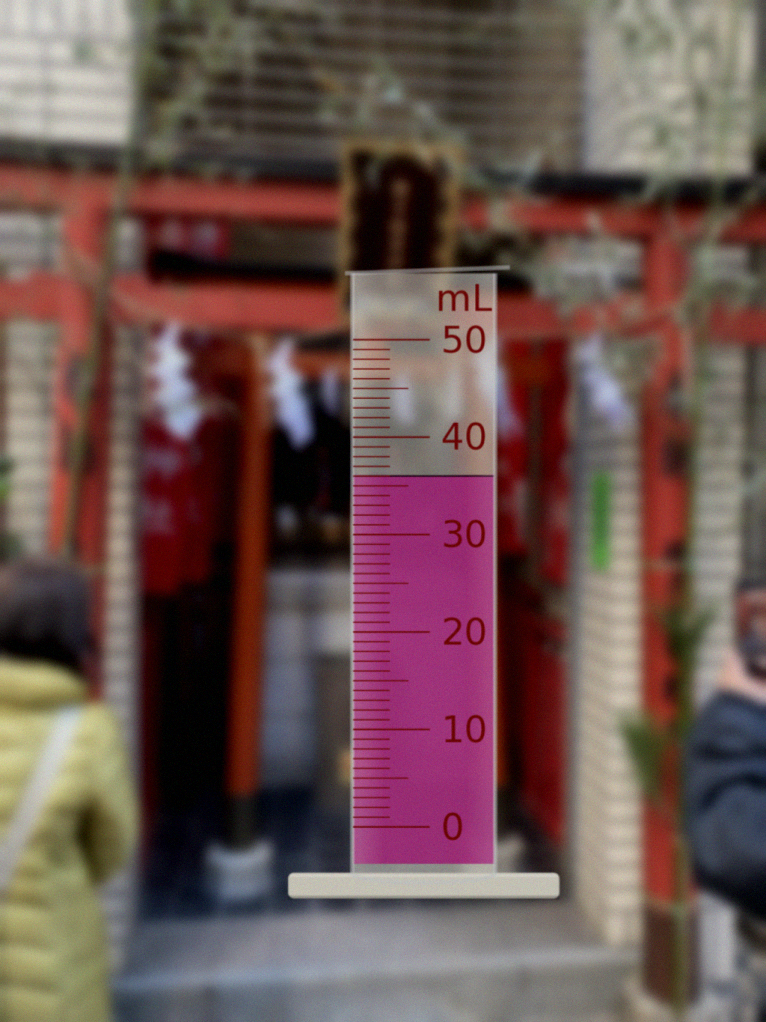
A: 36 mL
